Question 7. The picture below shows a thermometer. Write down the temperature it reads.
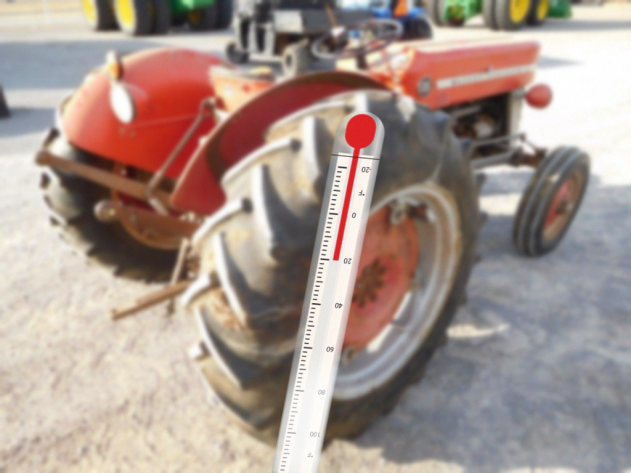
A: 20 °F
